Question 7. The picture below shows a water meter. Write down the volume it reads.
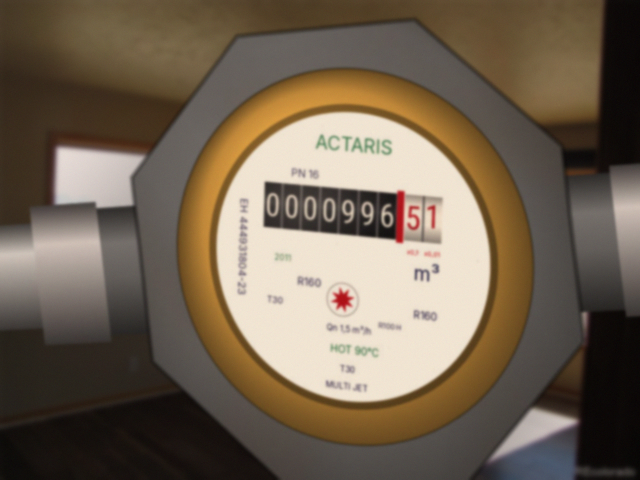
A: 996.51 m³
